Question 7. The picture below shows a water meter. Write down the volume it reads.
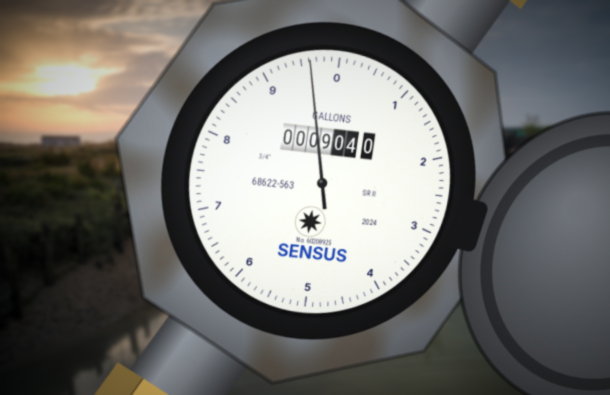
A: 9039.6 gal
